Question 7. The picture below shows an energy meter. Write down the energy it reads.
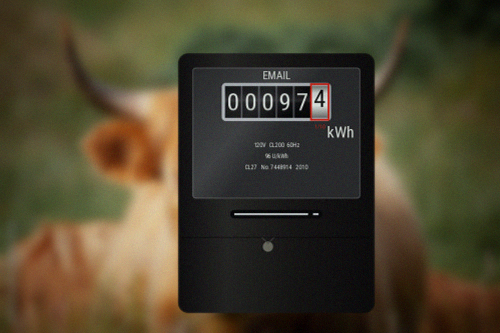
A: 97.4 kWh
